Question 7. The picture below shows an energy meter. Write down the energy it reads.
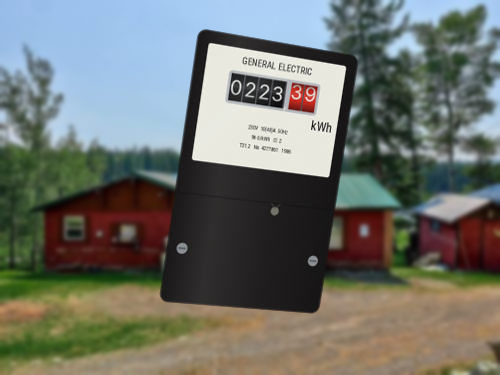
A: 223.39 kWh
